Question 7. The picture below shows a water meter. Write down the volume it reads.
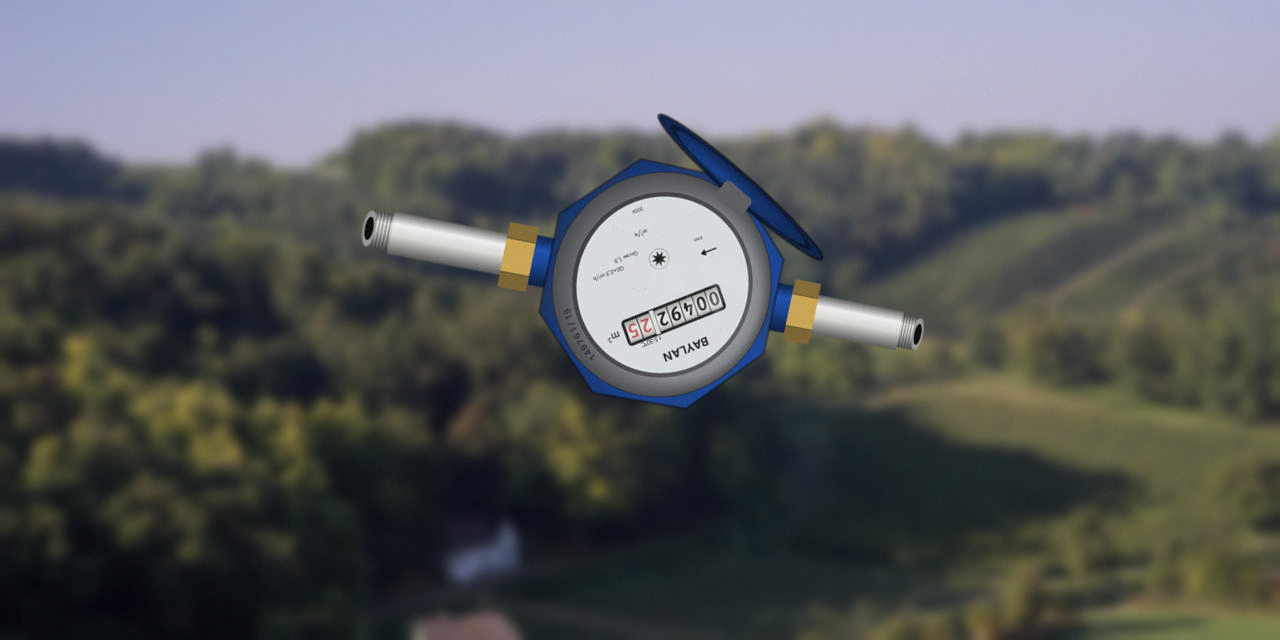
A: 492.25 m³
